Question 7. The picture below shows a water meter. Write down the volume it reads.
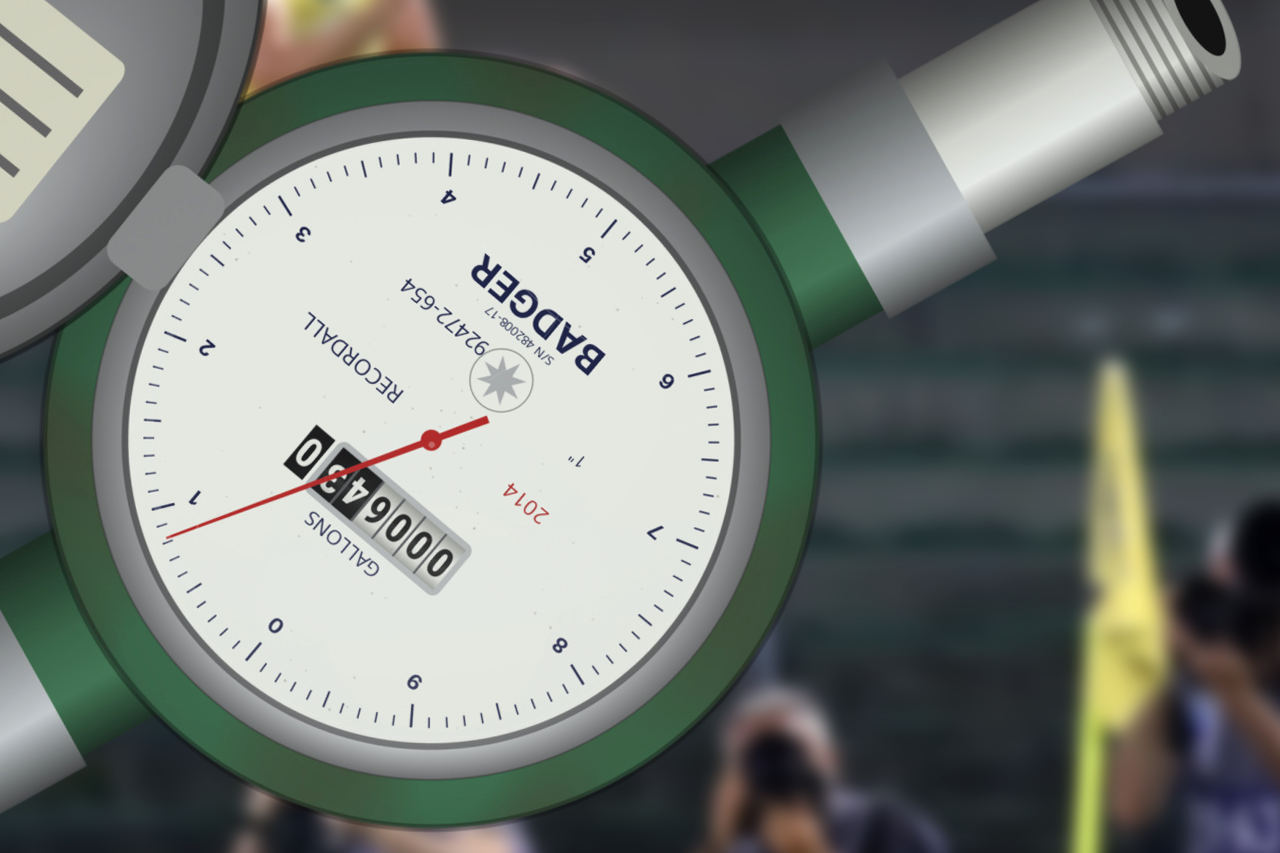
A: 6430.8 gal
